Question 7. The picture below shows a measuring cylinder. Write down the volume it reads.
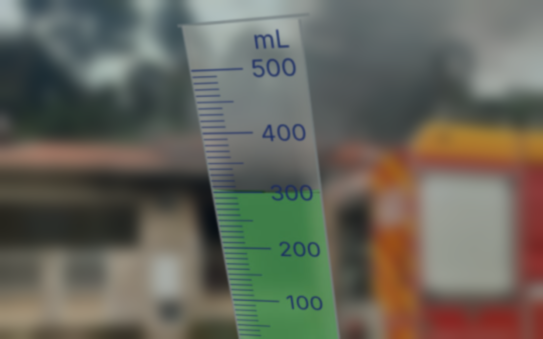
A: 300 mL
